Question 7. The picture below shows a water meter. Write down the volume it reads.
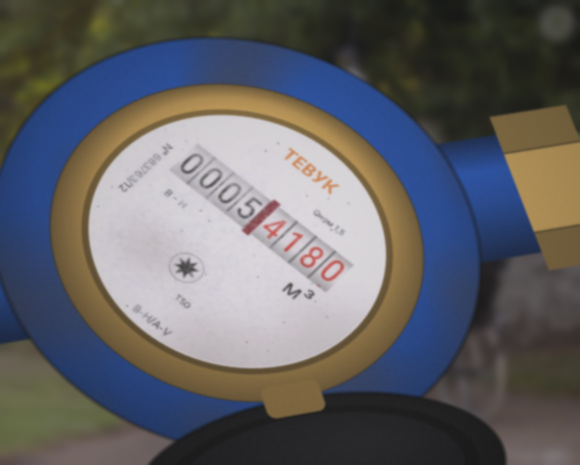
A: 5.4180 m³
